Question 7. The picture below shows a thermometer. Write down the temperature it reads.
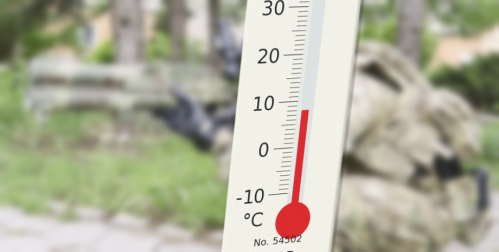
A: 8 °C
